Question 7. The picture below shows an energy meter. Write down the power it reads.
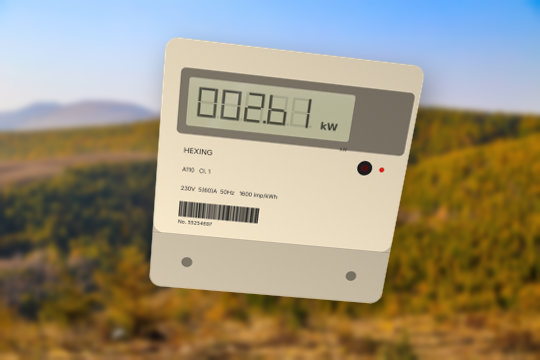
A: 2.61 kW
